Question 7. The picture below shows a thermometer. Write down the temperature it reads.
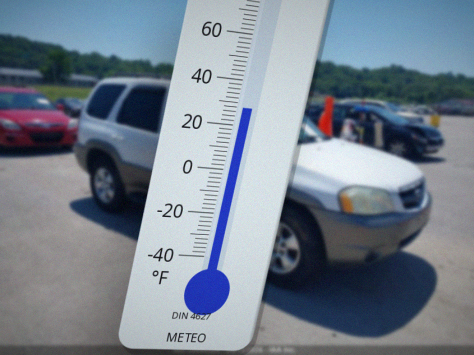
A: 28 °F
